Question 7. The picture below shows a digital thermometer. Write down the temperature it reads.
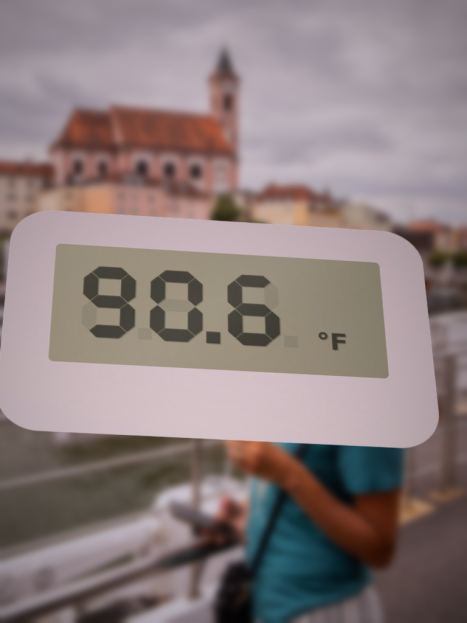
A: 90.6 °F
